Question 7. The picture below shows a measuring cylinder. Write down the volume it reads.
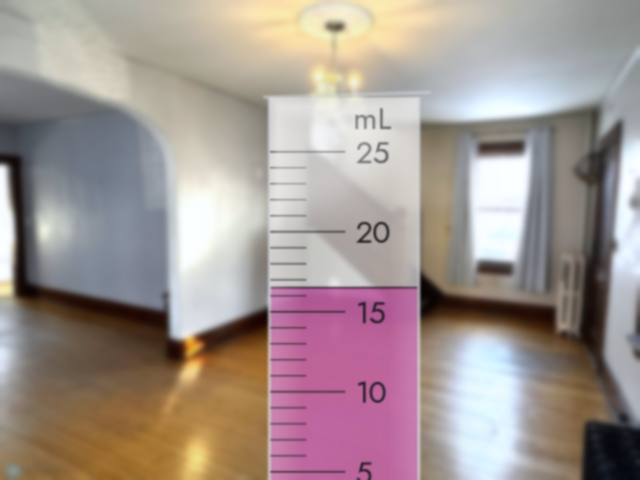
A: 16.5 mL
